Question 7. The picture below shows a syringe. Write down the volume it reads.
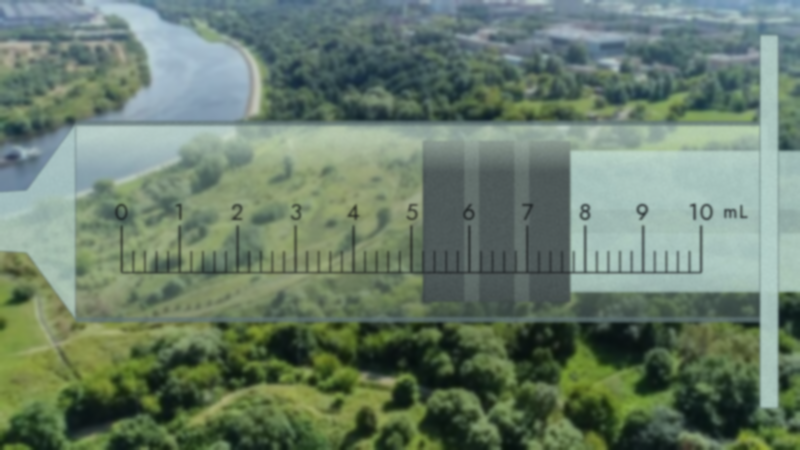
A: 5.2 mL
